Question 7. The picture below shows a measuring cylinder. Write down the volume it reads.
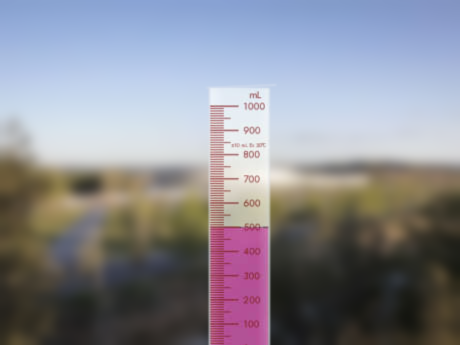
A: 500 mL
